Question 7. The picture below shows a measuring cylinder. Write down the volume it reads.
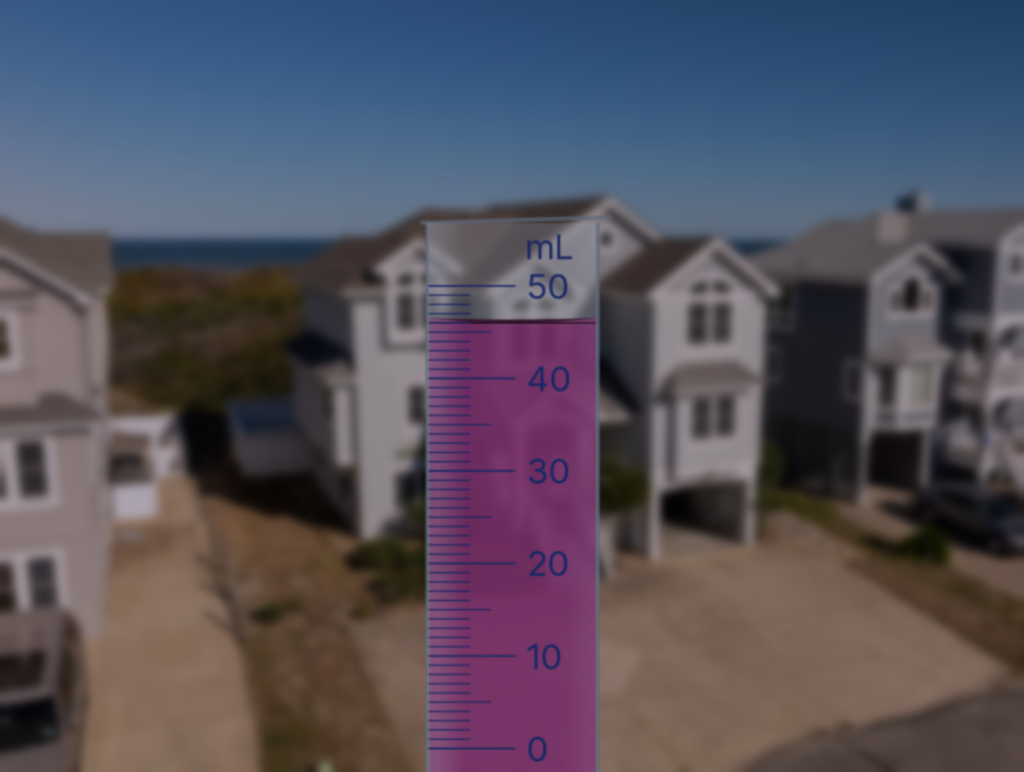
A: 46 mL
